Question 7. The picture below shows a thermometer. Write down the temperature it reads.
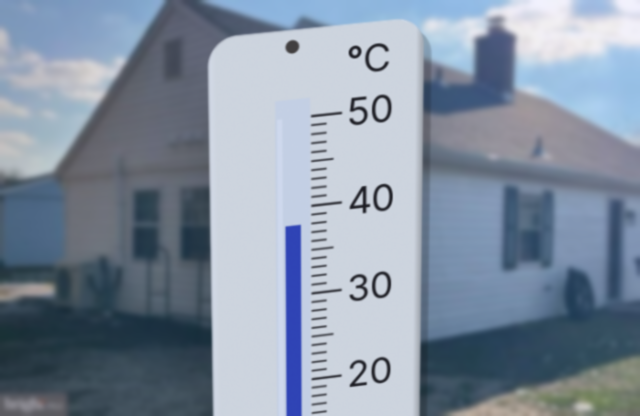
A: 38 °C
